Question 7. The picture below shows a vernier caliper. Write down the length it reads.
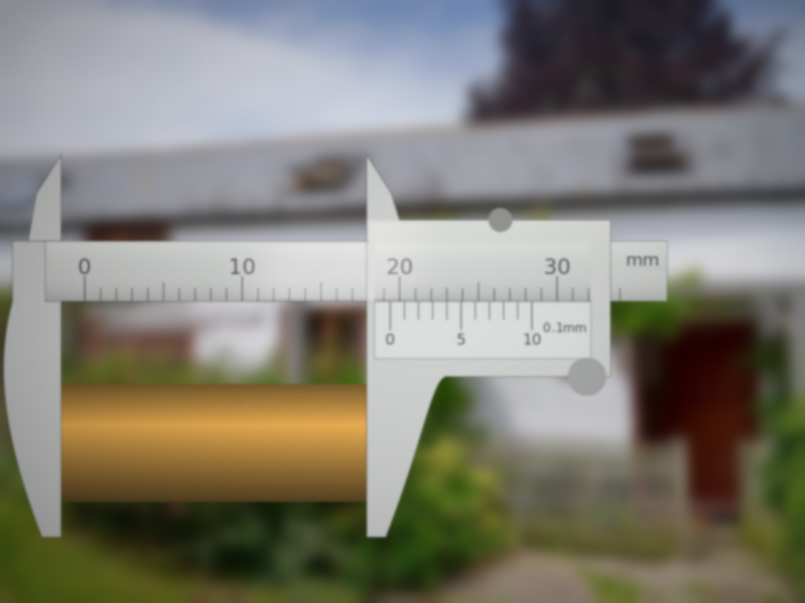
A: 19.4 mm
